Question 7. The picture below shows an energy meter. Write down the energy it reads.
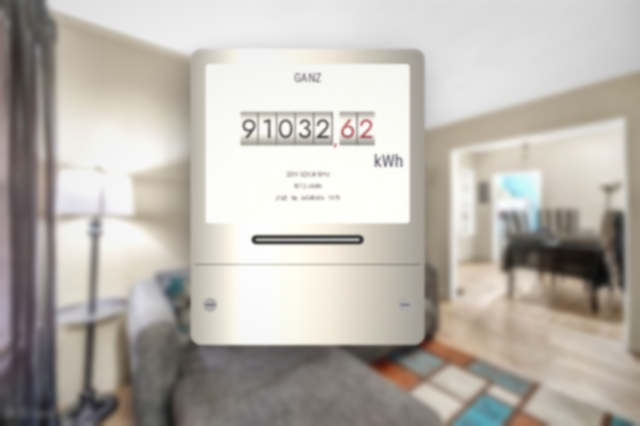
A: 91032.62 kWh
